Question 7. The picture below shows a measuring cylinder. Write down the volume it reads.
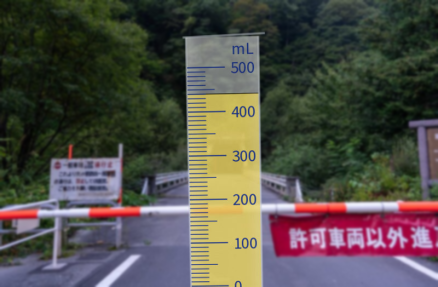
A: 440 mL
